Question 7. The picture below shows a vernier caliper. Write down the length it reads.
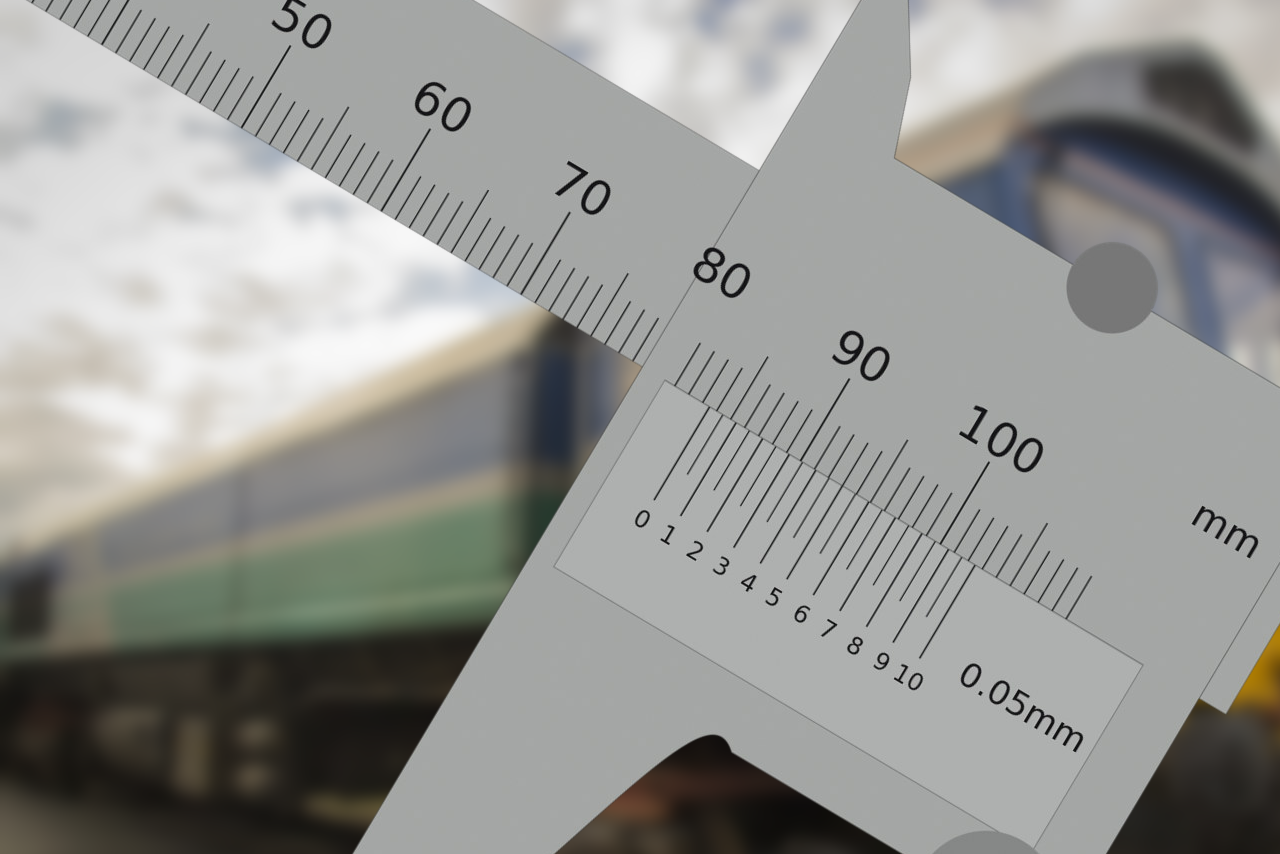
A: 83.5 mm
